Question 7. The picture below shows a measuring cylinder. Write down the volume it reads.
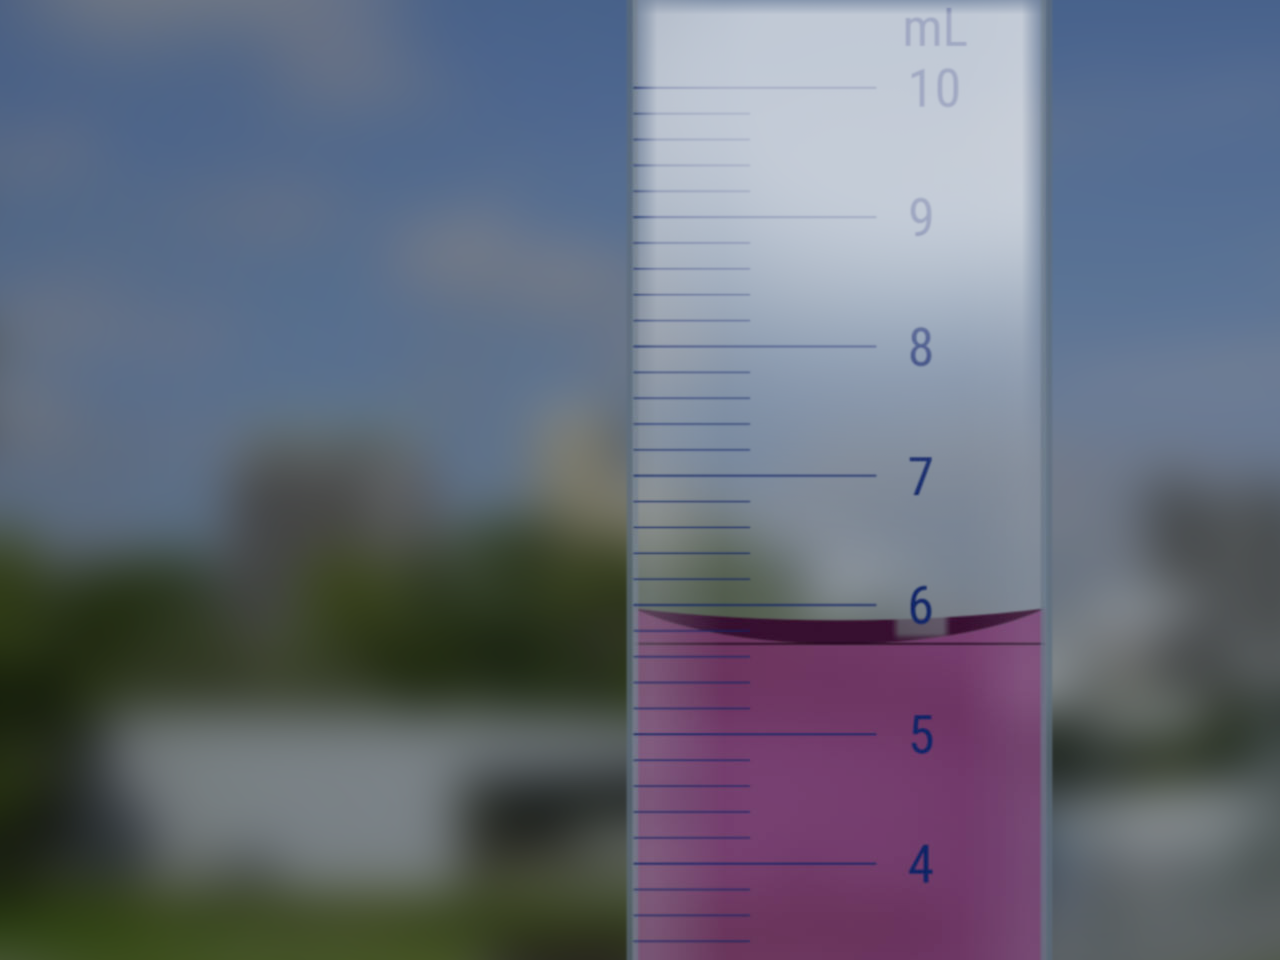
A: 5.7 mL
